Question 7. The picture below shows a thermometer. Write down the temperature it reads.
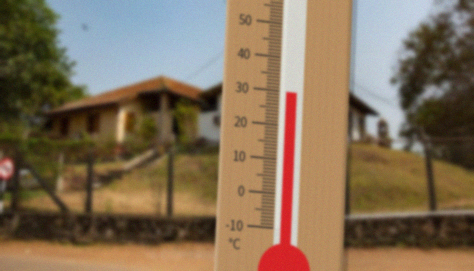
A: 30 °C
